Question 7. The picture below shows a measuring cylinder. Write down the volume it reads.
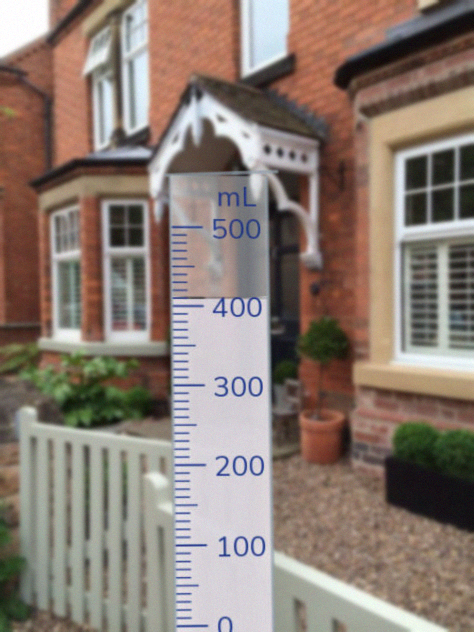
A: 410 mL
